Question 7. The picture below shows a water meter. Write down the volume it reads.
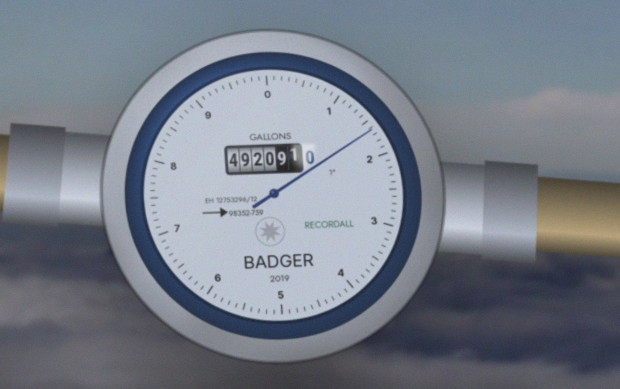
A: 4920911.6 gal
